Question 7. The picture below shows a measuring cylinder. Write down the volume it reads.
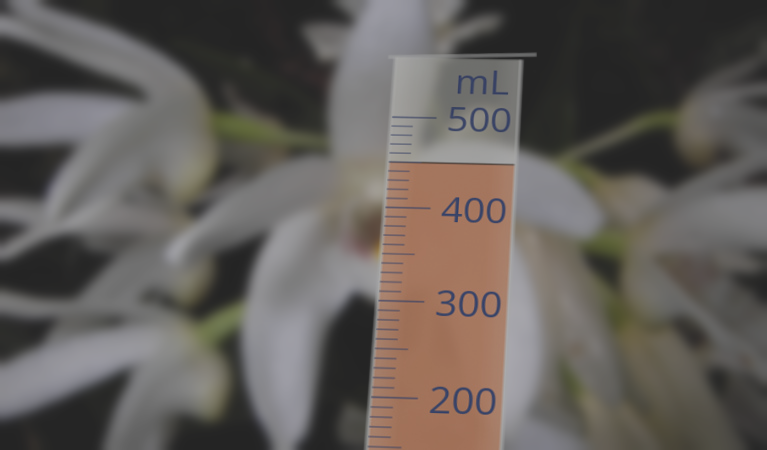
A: 450 mL
